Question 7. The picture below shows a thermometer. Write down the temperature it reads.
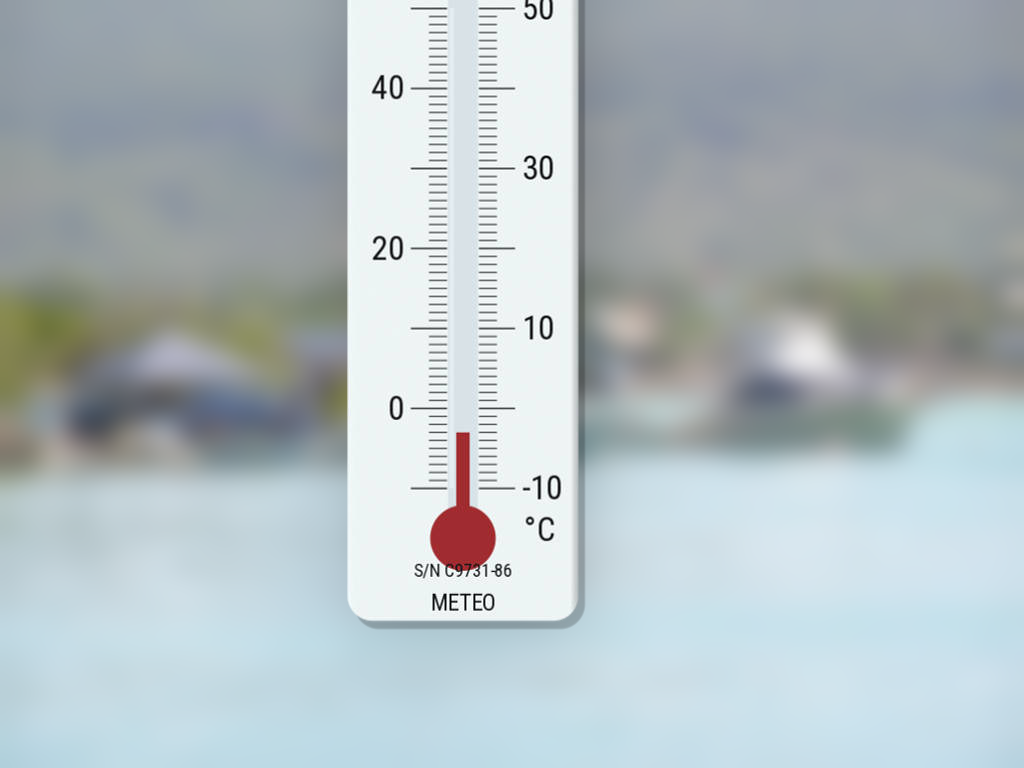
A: -3 °C
